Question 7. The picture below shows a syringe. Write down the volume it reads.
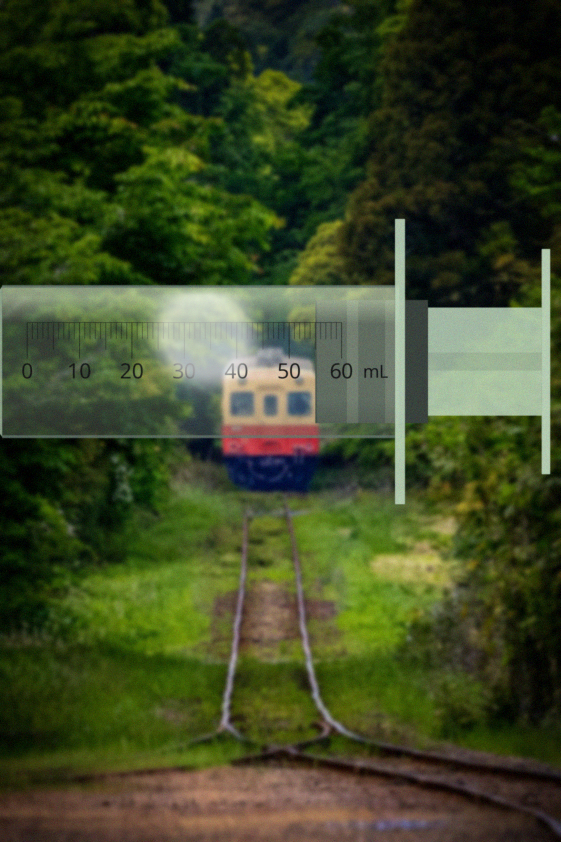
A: 55 mL
